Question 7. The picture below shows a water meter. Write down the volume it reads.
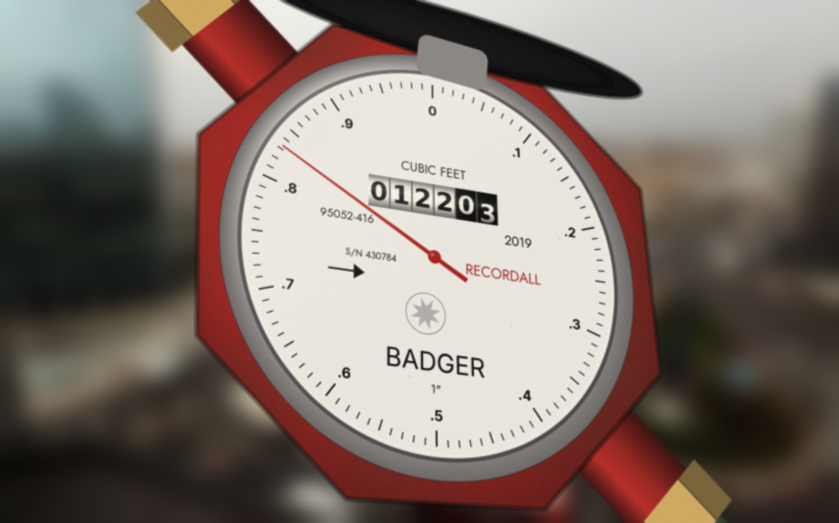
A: 12202.83 ft³
